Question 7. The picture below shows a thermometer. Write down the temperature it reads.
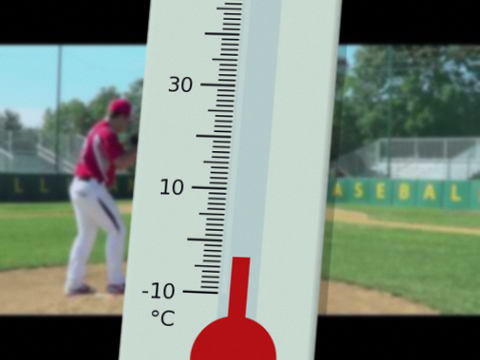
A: -3 °C
